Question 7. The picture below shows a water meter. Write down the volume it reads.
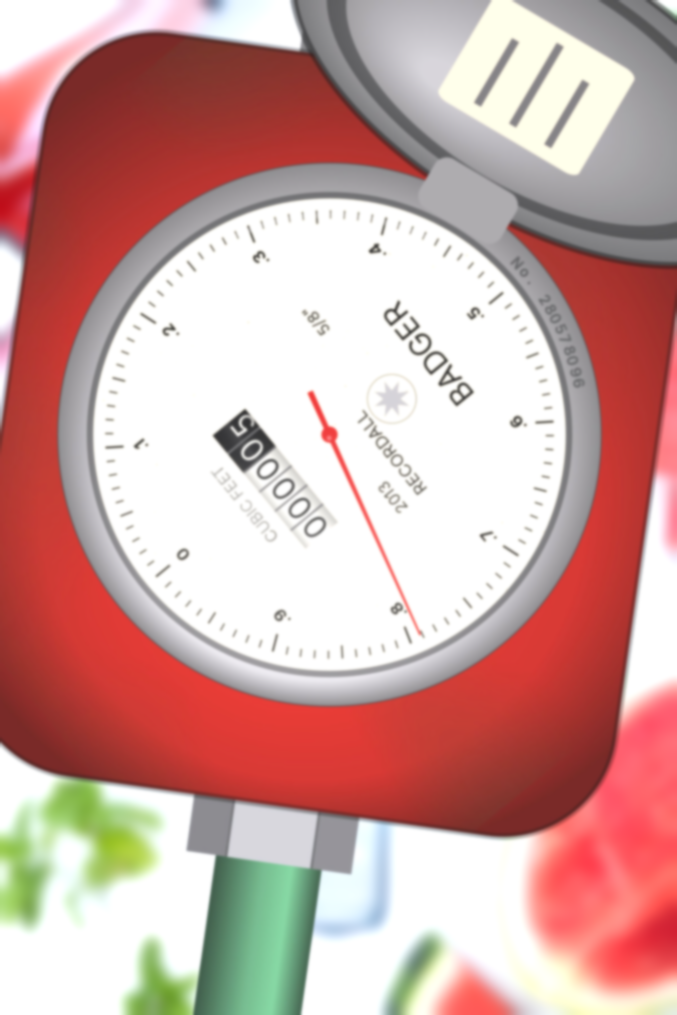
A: 4.79 ft³
